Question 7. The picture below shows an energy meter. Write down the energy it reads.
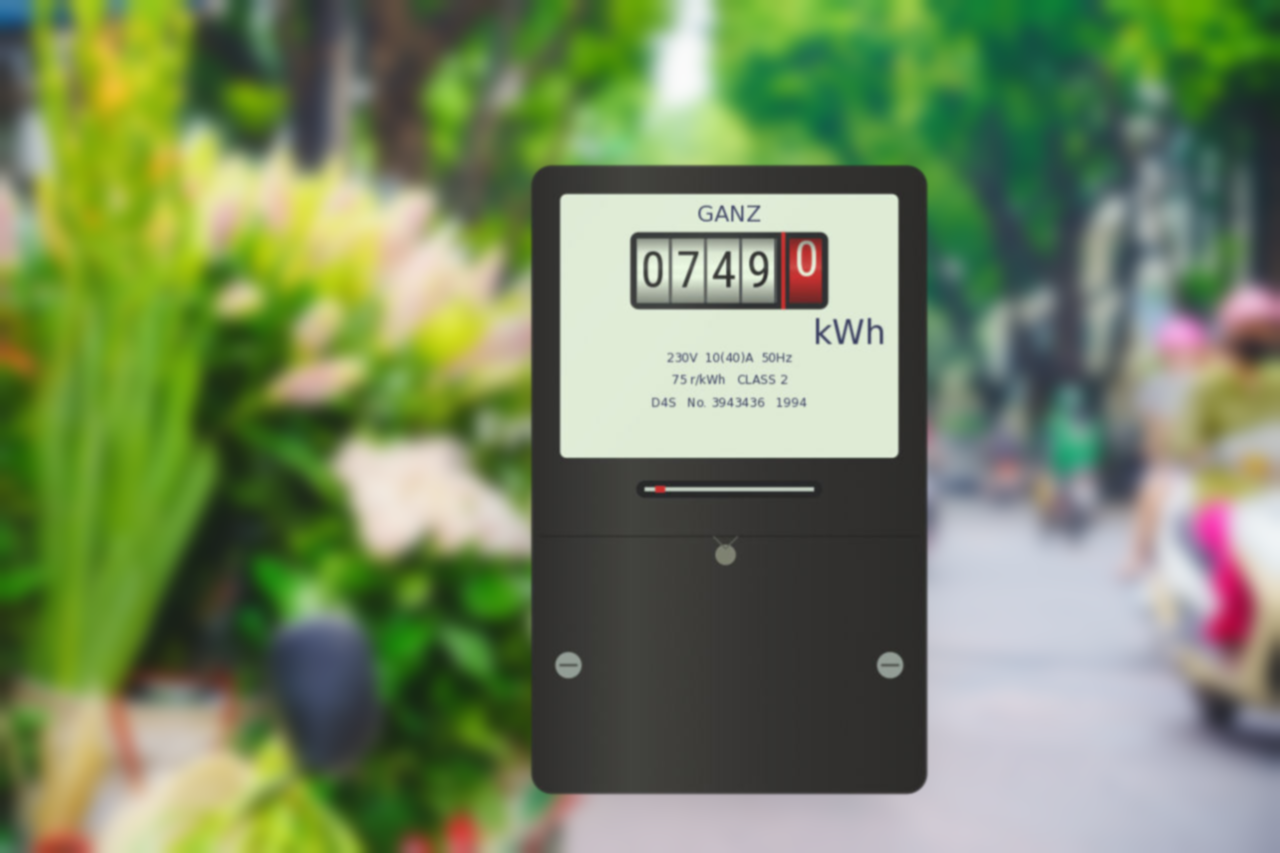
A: 749.0 kWh
